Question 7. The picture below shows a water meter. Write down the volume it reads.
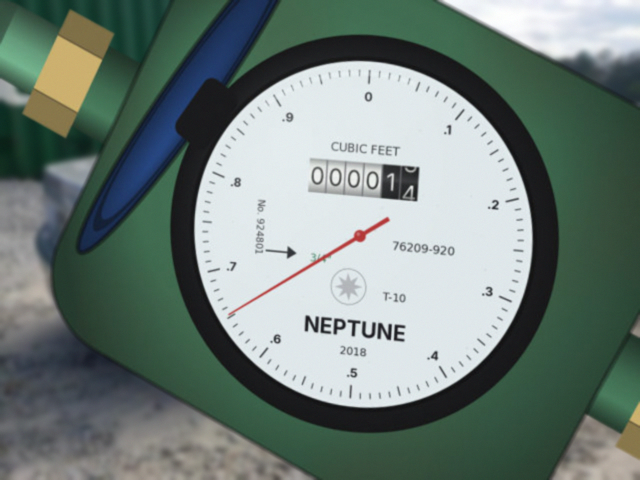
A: 13.65 ft³
